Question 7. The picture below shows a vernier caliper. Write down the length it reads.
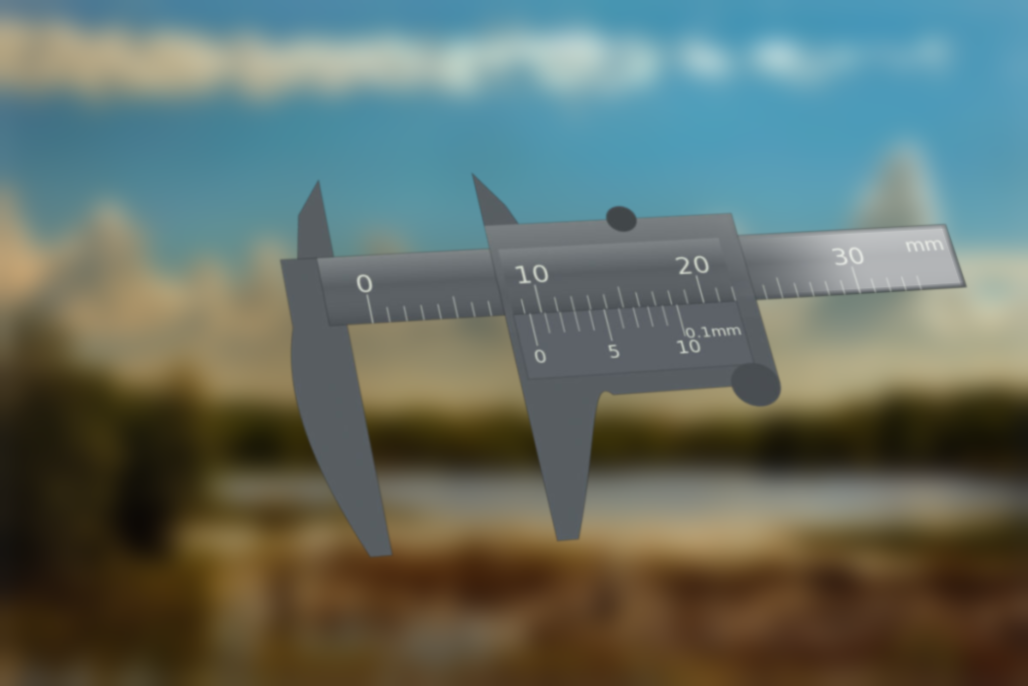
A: 9.3 mm
